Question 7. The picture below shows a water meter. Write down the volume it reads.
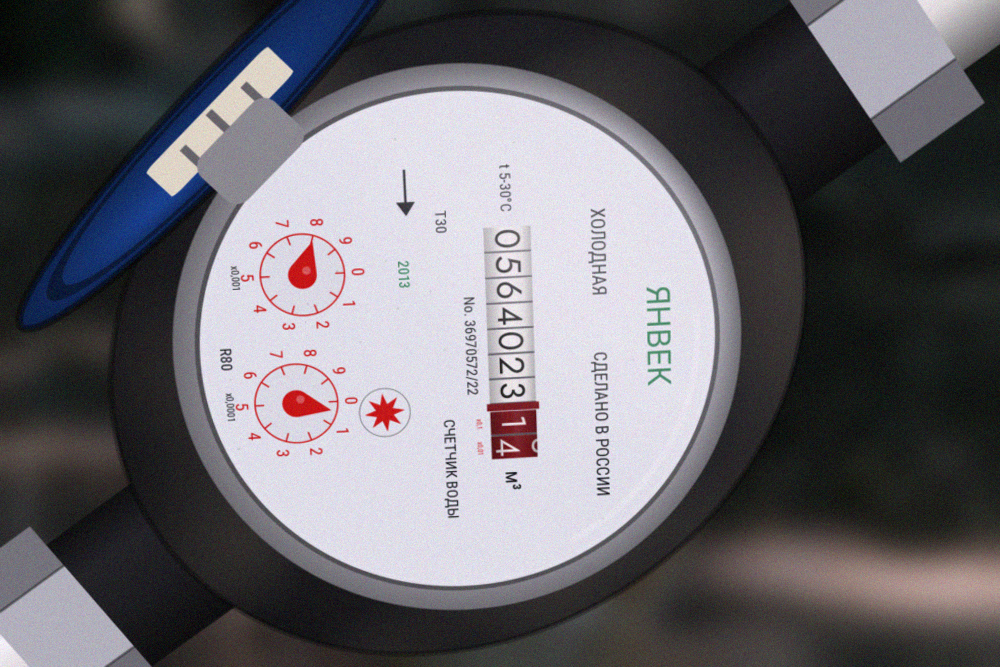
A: 564023.1380 m³
